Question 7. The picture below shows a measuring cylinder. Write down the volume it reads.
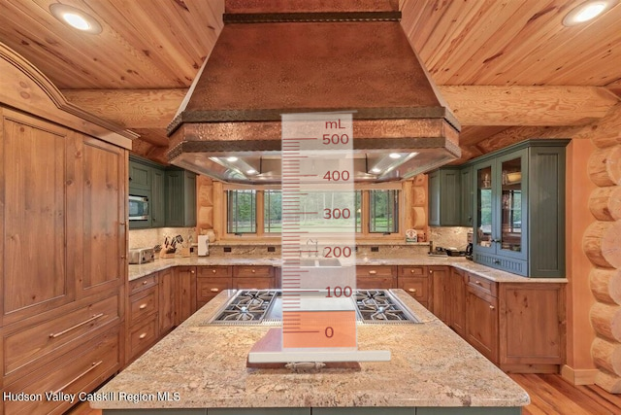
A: 50 mL
